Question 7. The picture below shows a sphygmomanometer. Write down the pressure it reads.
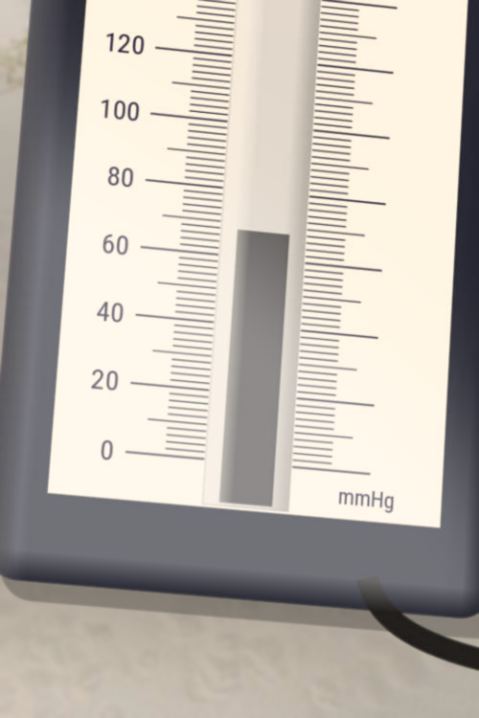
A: 68 mmHg
